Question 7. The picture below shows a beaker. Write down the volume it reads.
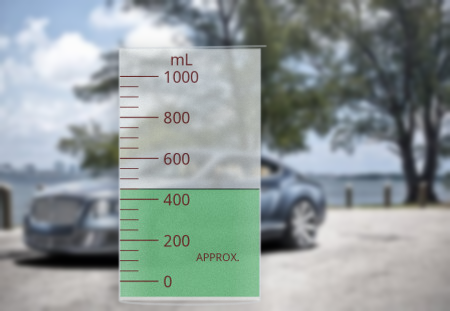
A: 450 mL
